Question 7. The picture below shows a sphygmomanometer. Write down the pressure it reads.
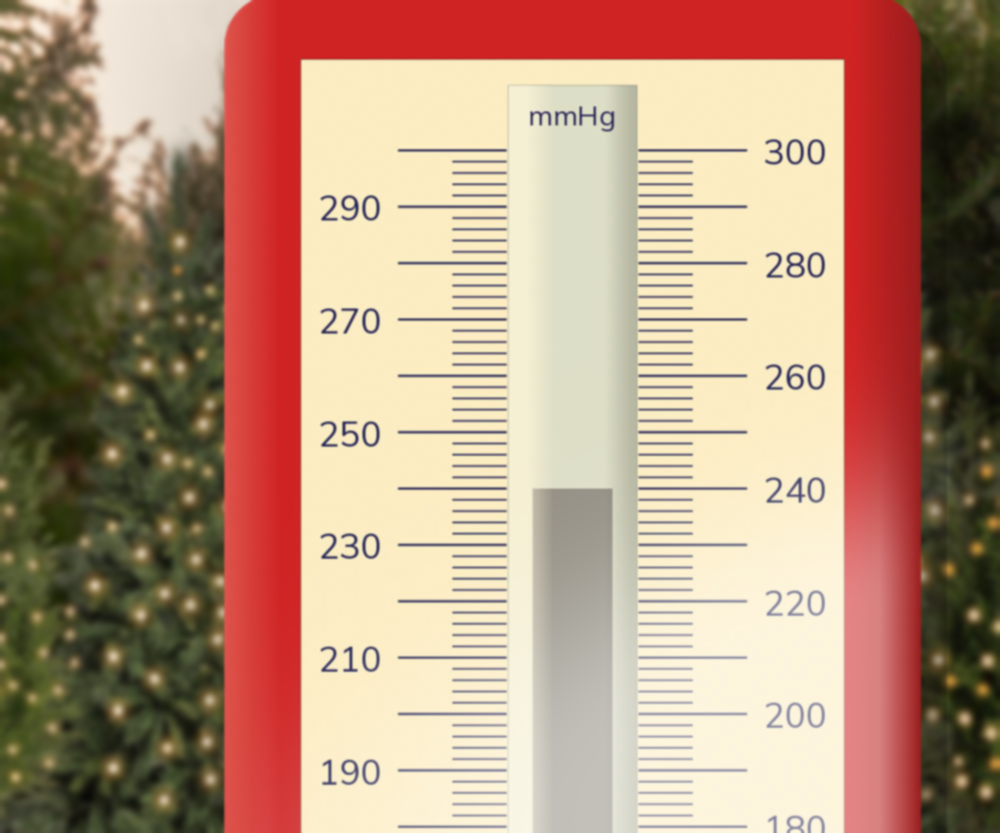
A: 240 mmHg
